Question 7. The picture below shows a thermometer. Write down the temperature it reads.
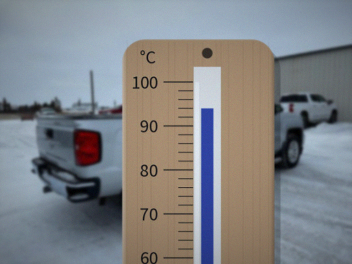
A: 94 °C
